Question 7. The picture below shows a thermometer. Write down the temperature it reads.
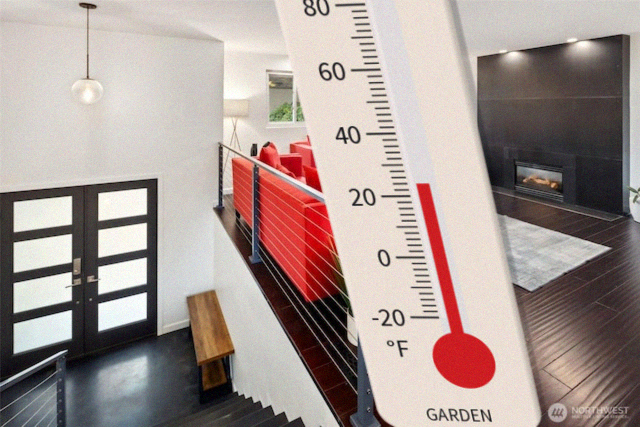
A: 24 °F
